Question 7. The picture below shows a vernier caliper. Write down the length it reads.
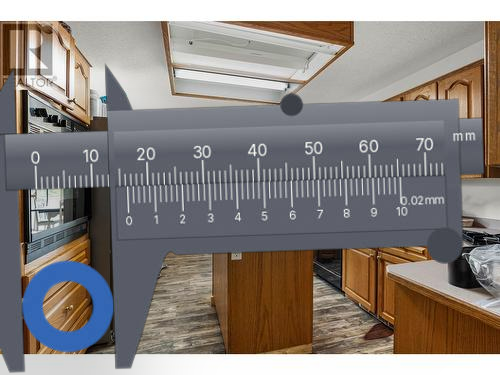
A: 16.4 mm
